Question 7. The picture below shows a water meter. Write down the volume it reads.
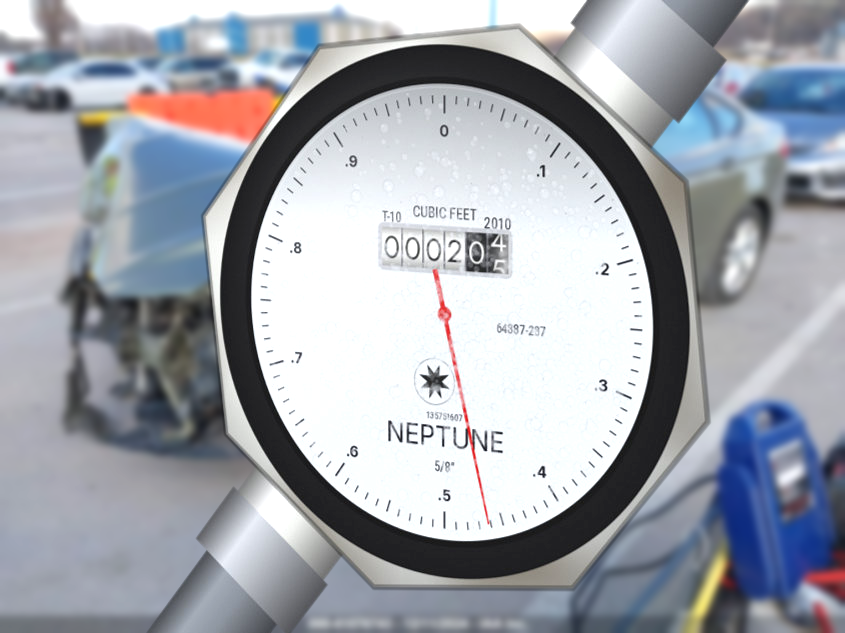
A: 204.46 ft³
